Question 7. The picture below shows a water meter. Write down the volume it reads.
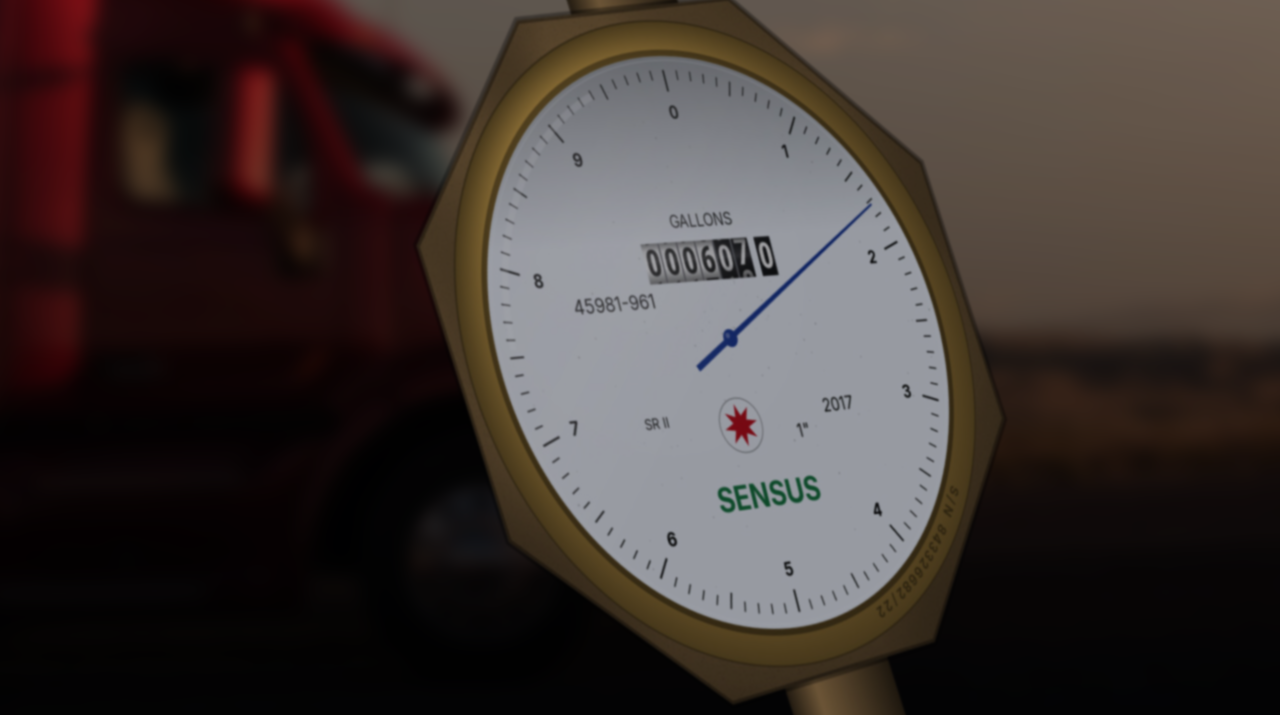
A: 6071.7 gal
